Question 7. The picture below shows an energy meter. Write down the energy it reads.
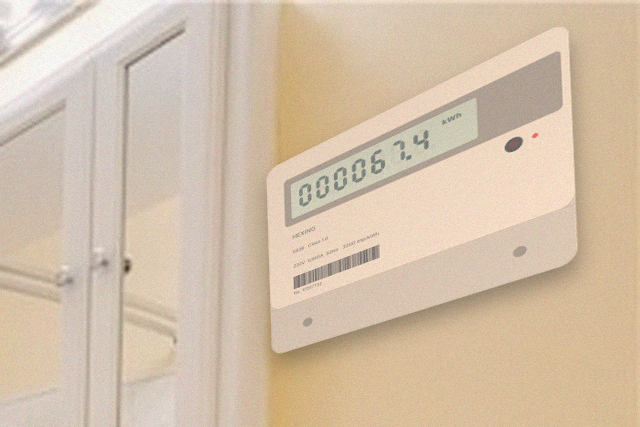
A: 67.4 kWh
